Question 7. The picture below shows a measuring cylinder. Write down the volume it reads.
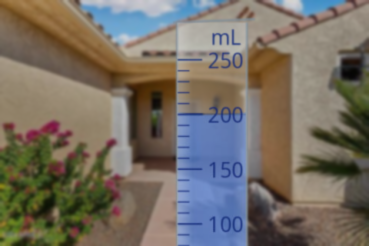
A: 200 mL
